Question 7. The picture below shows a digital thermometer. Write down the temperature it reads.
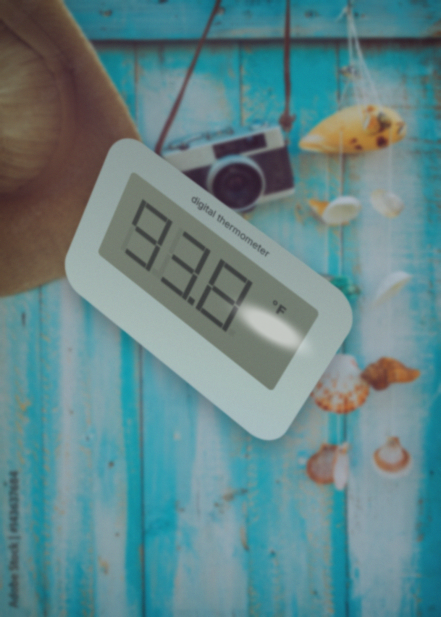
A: 93.8 °F
